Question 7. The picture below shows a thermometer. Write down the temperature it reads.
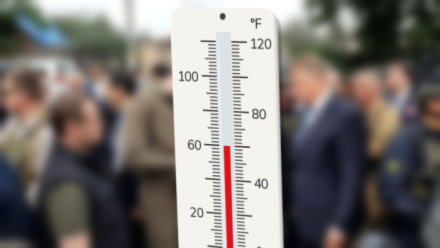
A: 60 °F
